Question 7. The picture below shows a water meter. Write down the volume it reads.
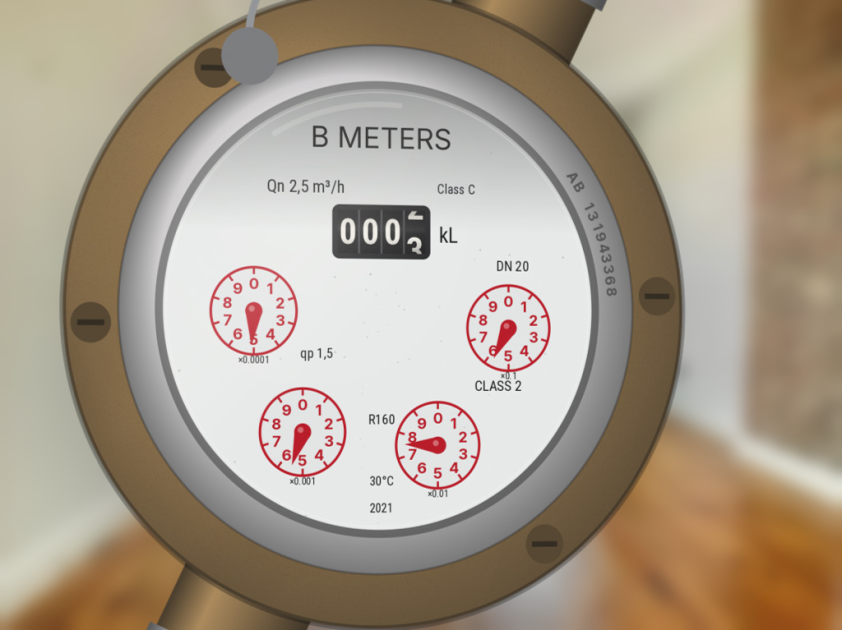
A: 2.5755 kL
